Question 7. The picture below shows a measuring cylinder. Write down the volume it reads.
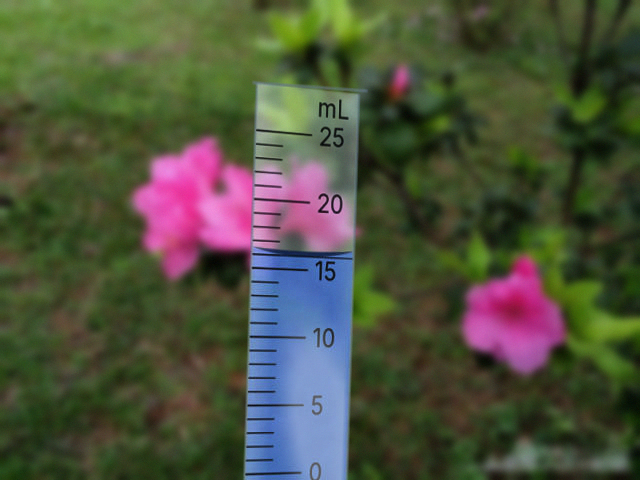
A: 16 mL
